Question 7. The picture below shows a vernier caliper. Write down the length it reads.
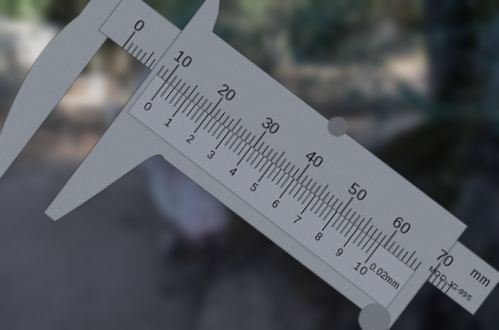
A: 10.0 mm
